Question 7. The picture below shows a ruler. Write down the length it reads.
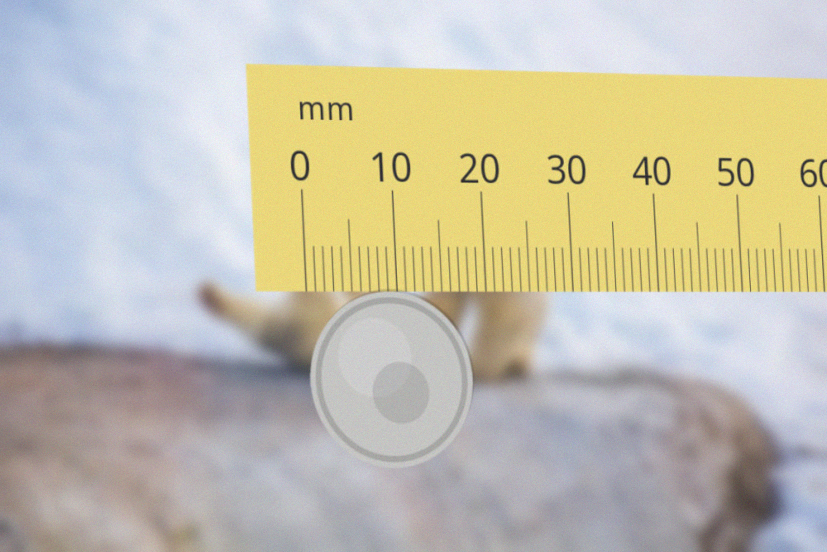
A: 18 mm
